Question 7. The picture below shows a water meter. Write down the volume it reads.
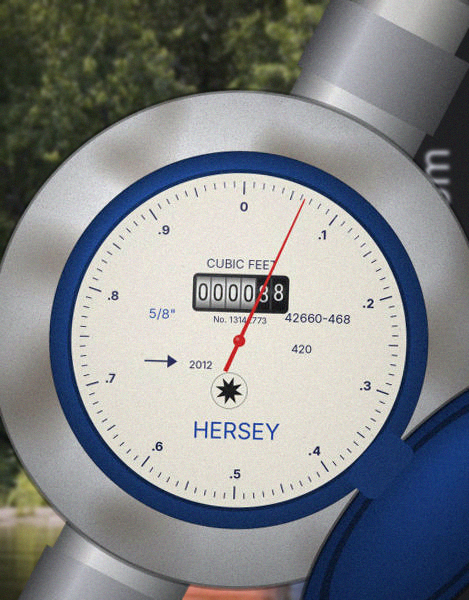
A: 88.06 ft³
